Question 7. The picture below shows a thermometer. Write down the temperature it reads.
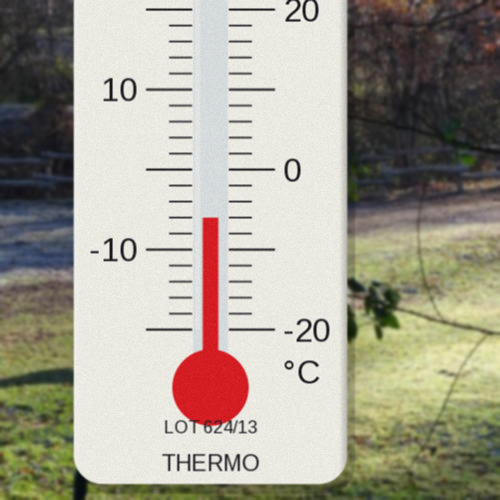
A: -6 °C
